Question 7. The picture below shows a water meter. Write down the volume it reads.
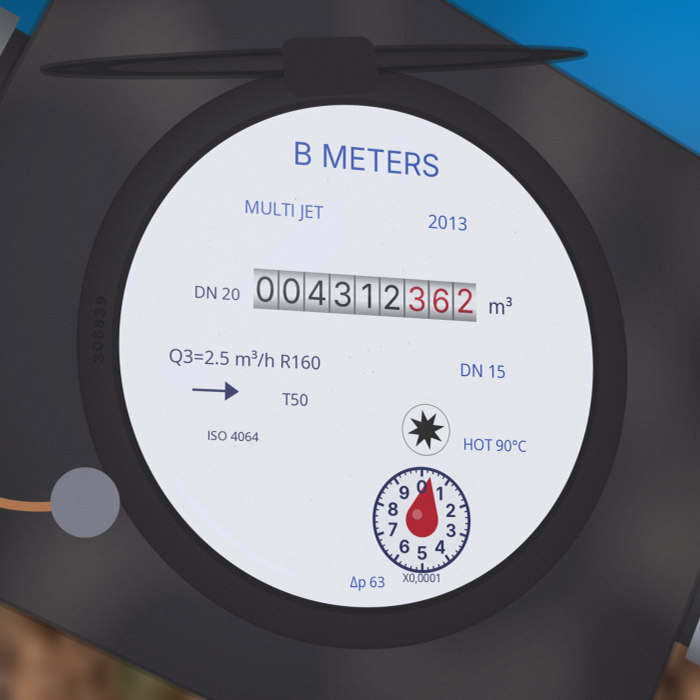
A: 4312.3620 m³
